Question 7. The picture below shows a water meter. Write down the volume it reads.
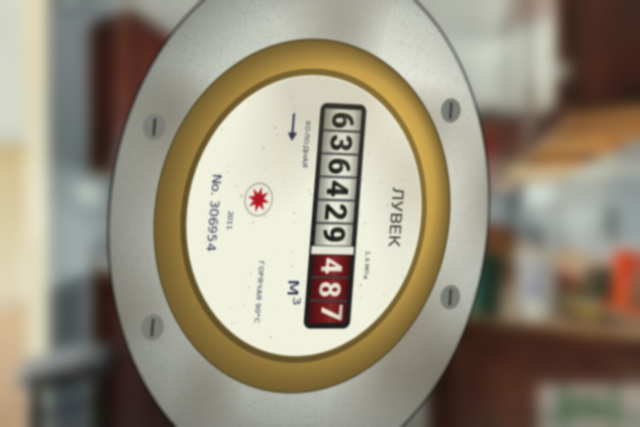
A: 636429.487 m³
